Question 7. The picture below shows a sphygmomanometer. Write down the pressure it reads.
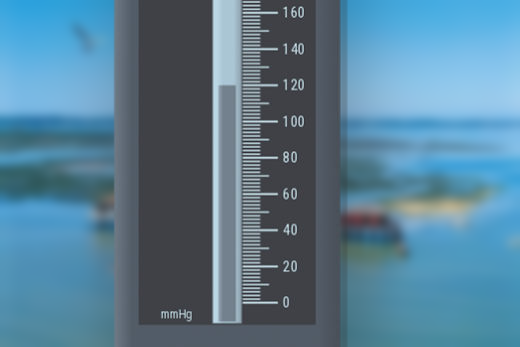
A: 120 mmHg
